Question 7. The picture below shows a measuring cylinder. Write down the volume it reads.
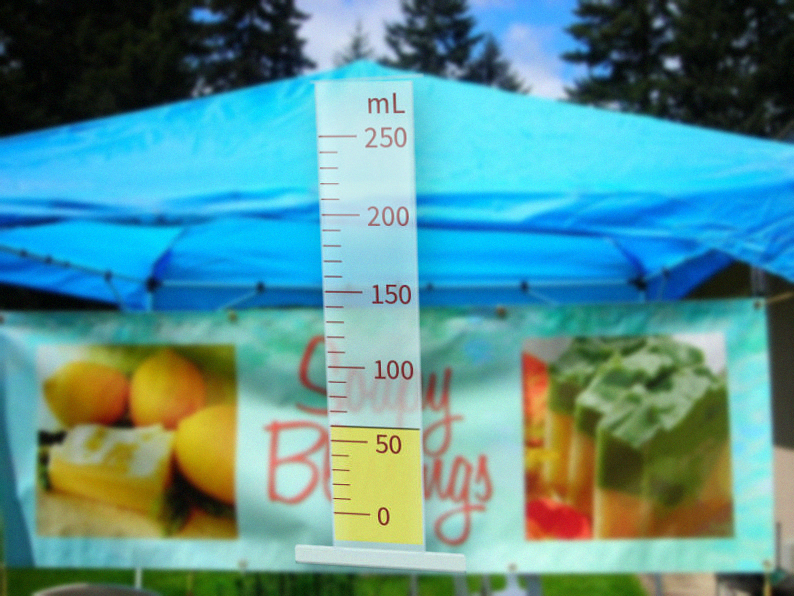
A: 60 mL
